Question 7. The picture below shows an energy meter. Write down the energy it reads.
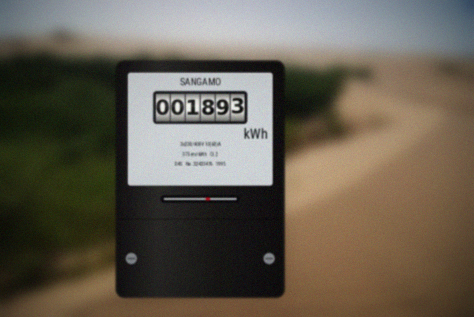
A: 1893 kWh
